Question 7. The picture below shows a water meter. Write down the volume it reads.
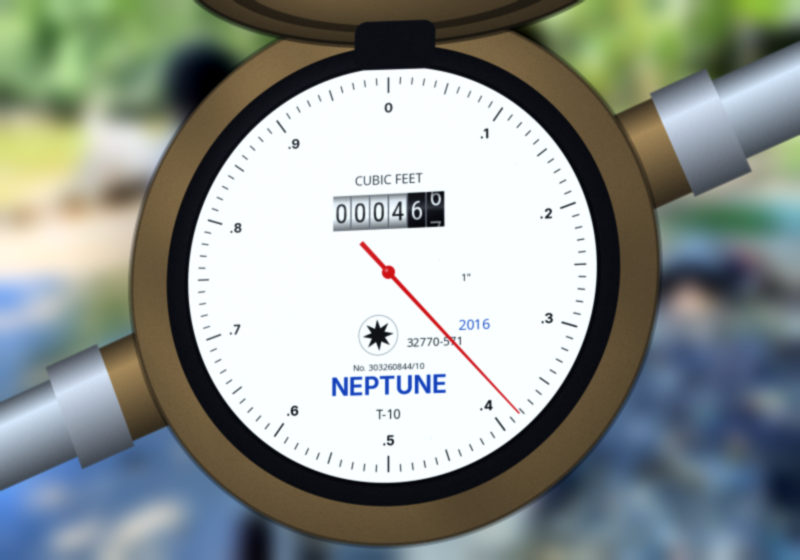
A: 466.38 ft³
